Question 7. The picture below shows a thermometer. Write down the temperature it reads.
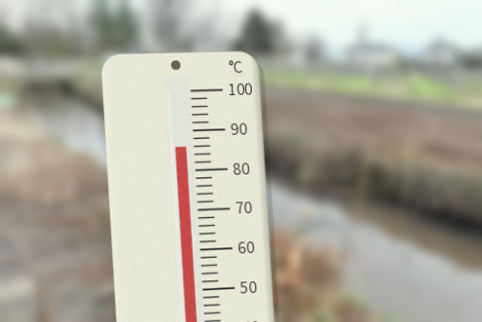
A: 86 °C
